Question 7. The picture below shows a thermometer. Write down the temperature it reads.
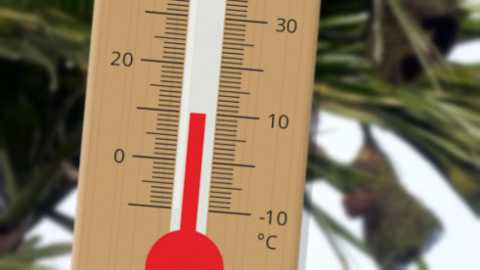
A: 10 °C
